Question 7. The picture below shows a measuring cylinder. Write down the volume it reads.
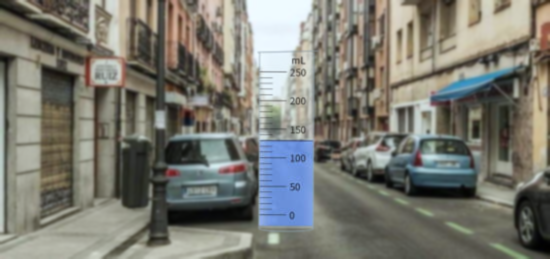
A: 130 mL
